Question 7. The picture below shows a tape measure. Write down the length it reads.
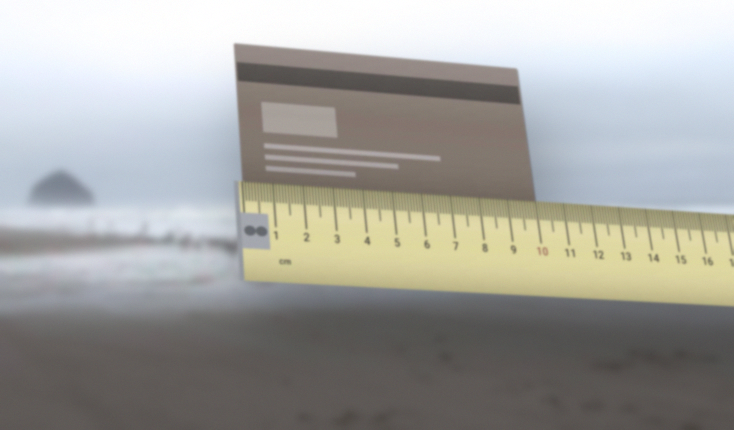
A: 10 cm
